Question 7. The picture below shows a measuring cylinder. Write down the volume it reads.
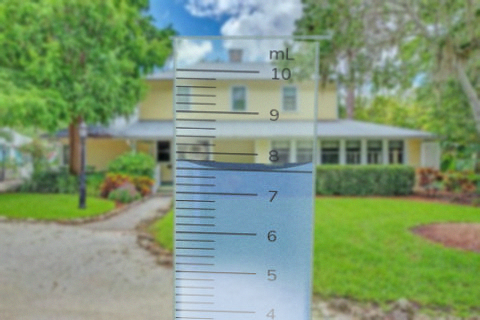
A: 7.6 mL
